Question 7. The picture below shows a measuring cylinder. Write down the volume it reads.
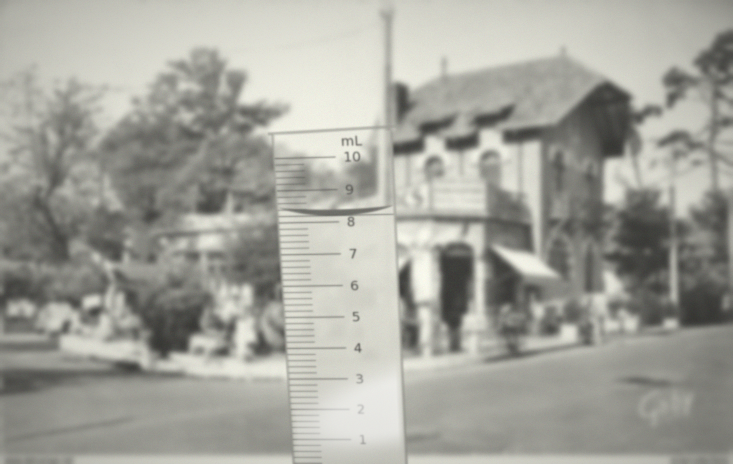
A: 8.2 mL
